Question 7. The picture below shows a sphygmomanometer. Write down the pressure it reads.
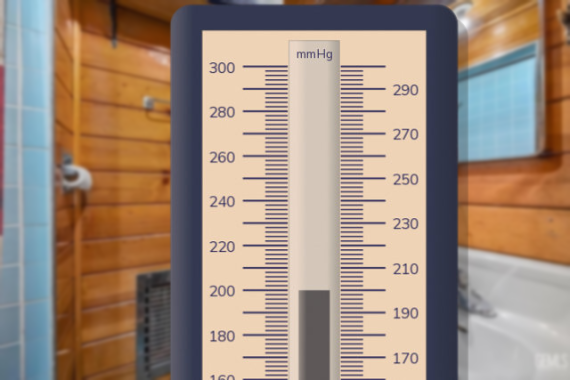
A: 200 mmHg
